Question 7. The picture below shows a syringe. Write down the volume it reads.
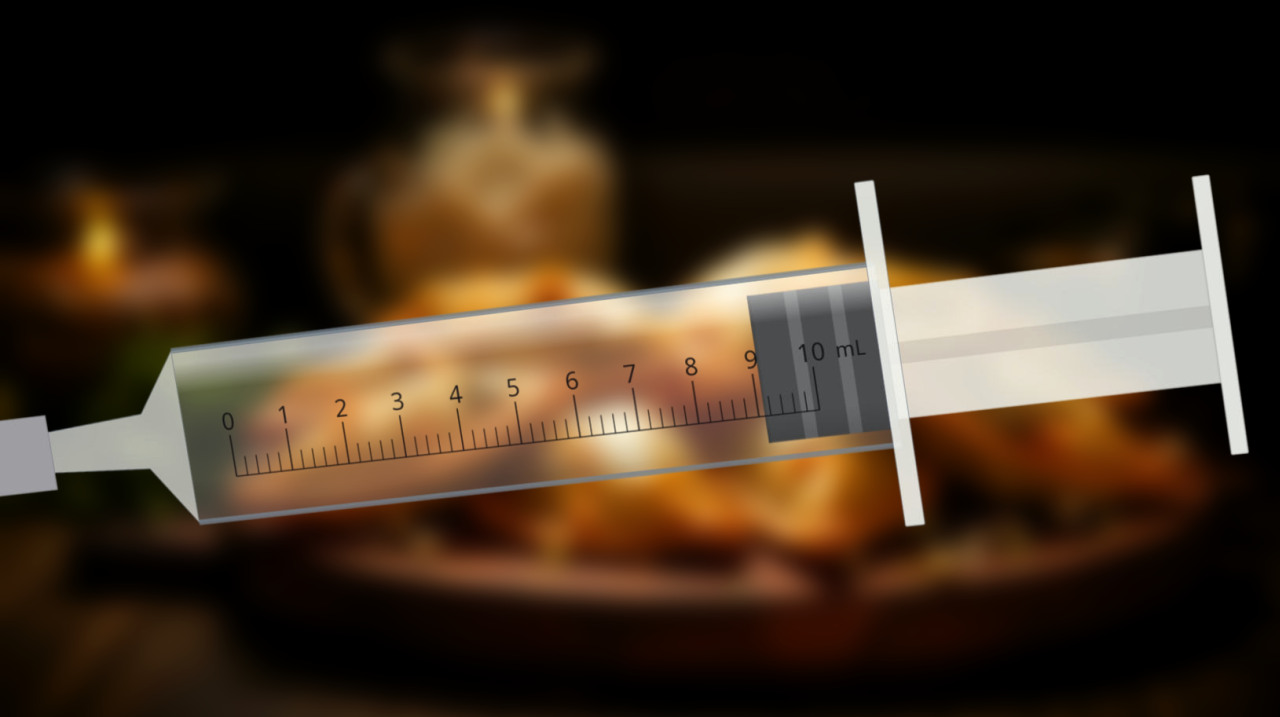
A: 9.1 mL
